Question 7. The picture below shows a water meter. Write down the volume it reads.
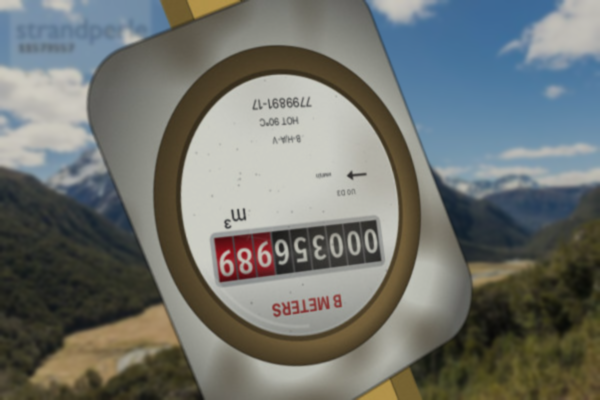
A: 356.989 m³
